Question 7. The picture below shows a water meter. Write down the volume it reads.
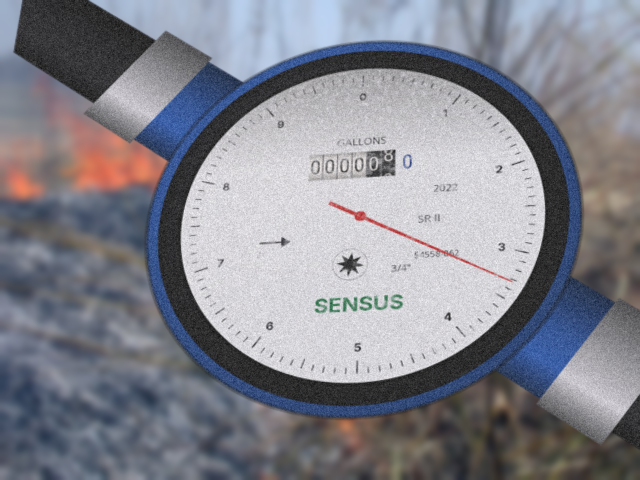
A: 83.3 gal
